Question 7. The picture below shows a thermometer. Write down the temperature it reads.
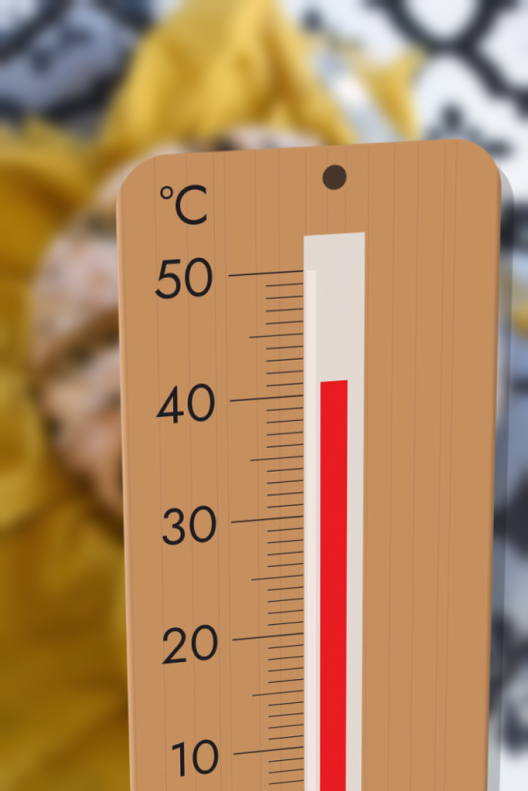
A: 41 °C
